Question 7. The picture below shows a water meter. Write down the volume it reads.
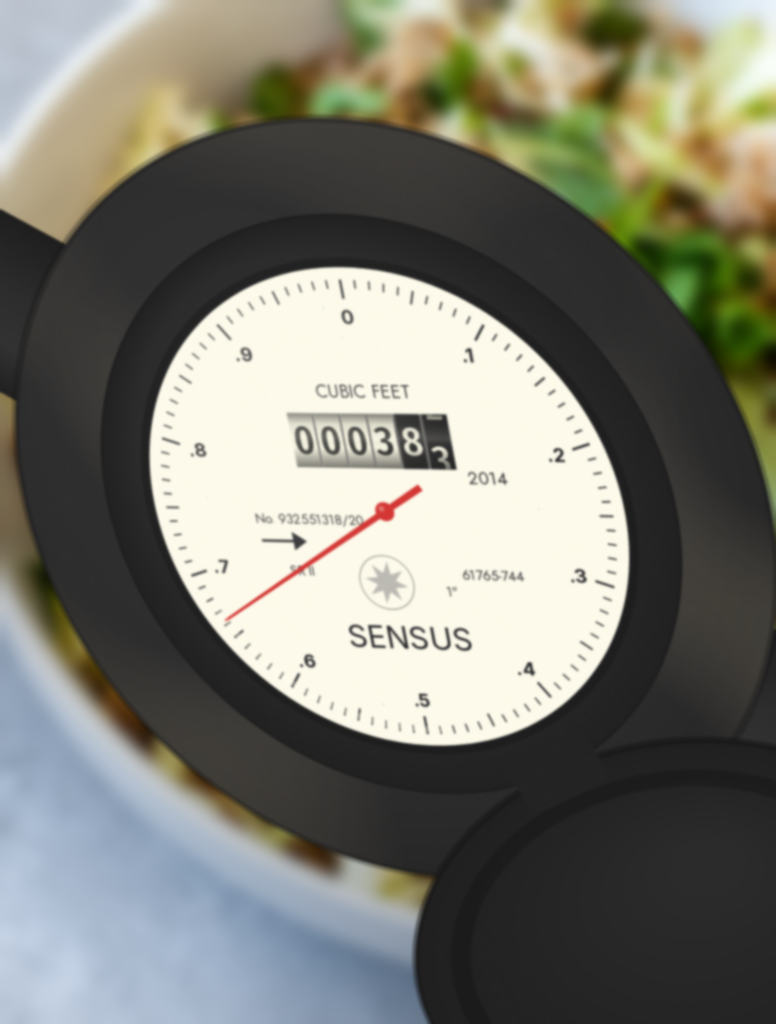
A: 382.66 ft³
